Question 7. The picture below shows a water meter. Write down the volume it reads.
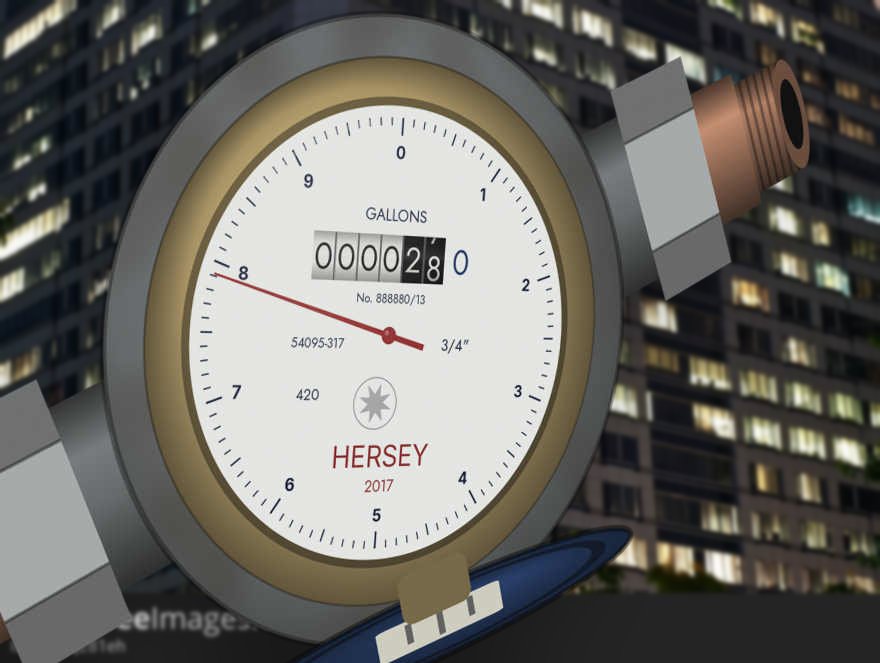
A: 277.9 gal
